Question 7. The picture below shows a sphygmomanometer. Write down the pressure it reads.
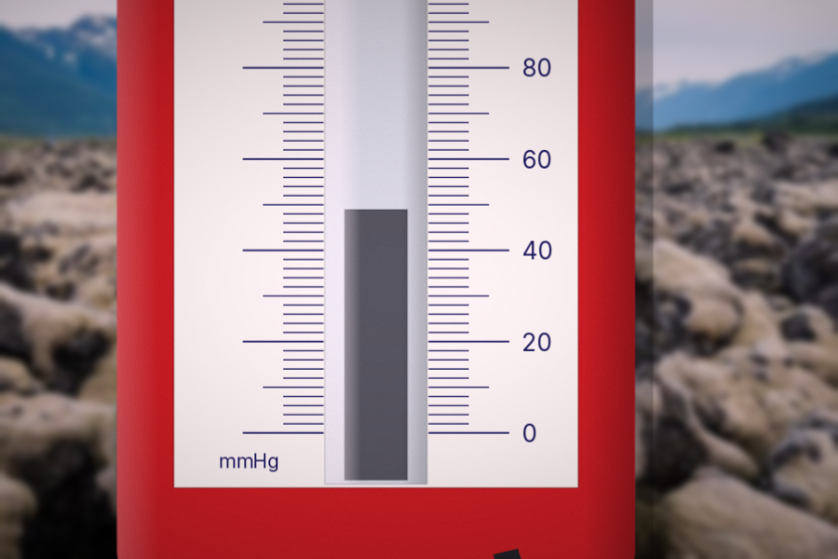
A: 49 mmHg
